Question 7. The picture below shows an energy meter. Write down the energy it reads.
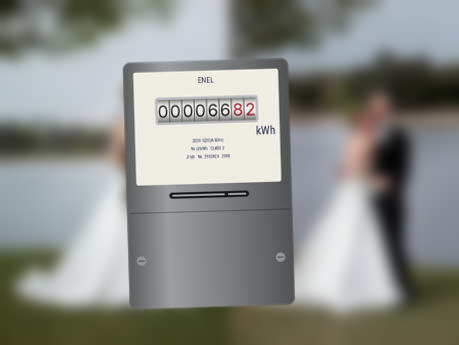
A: 66.82 kWh
